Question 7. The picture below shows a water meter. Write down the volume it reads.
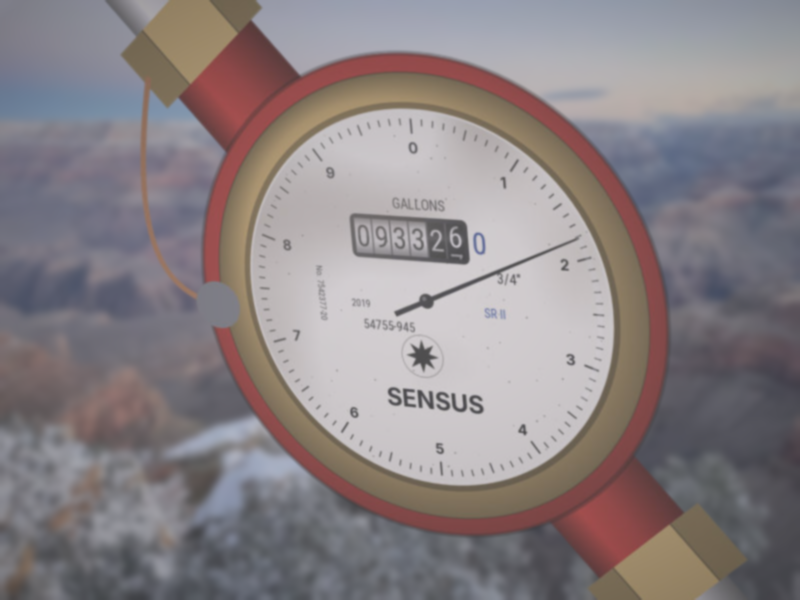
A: 933261.8 gal
